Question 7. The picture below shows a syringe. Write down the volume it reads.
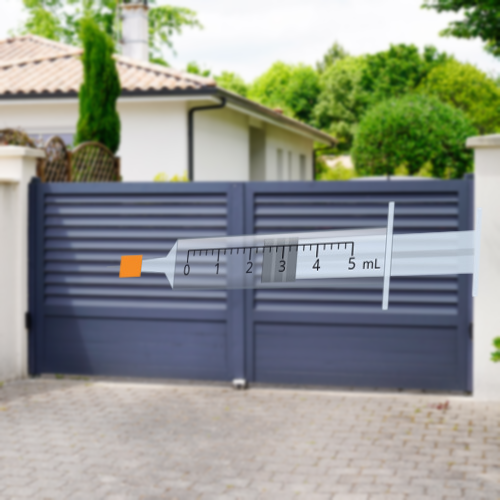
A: 2.4 mL
